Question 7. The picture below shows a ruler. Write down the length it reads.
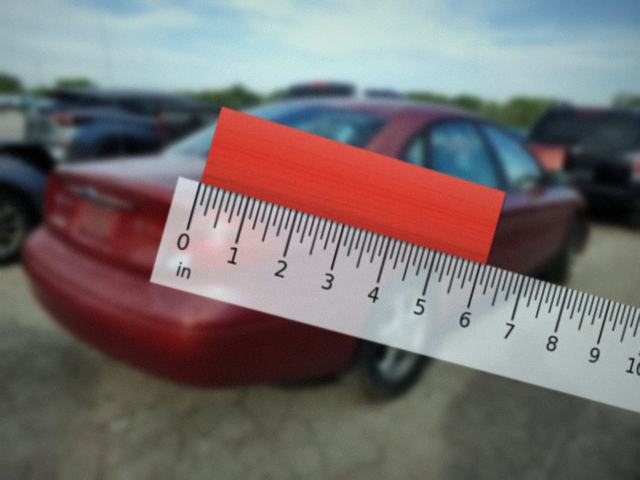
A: 6.125 in
